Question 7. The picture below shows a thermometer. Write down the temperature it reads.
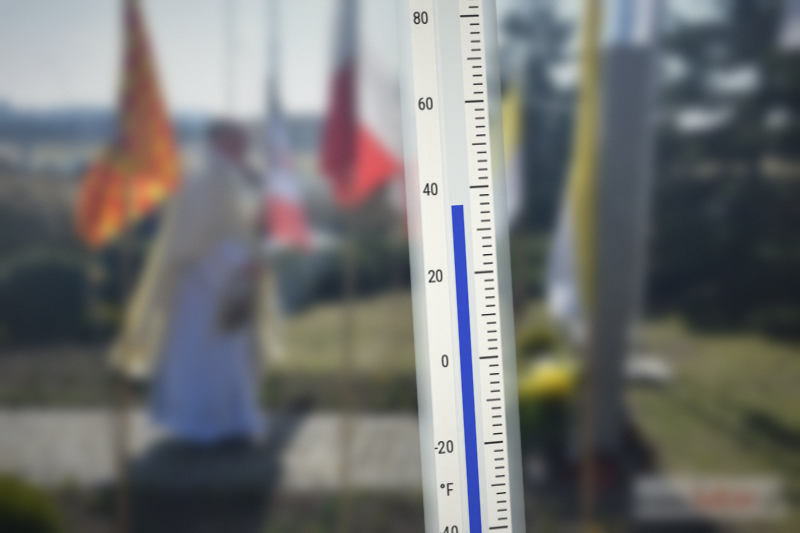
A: 36 °F
